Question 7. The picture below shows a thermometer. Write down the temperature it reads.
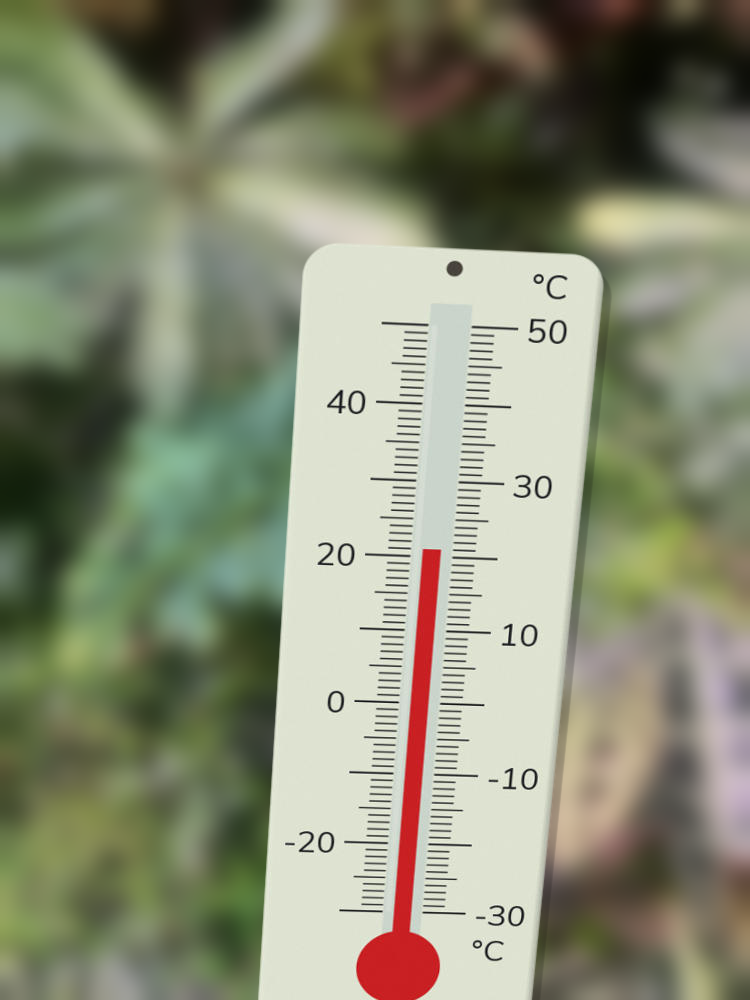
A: 21 °C
